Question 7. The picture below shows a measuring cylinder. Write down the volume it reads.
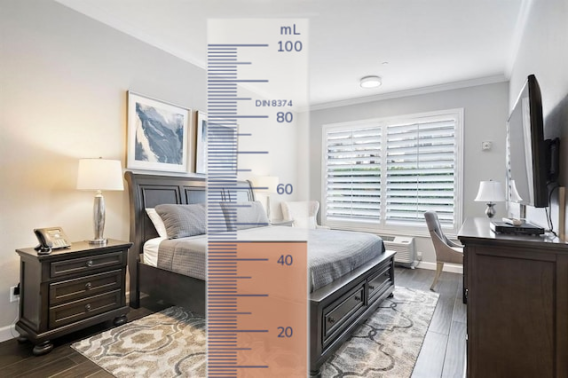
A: 45 mL
